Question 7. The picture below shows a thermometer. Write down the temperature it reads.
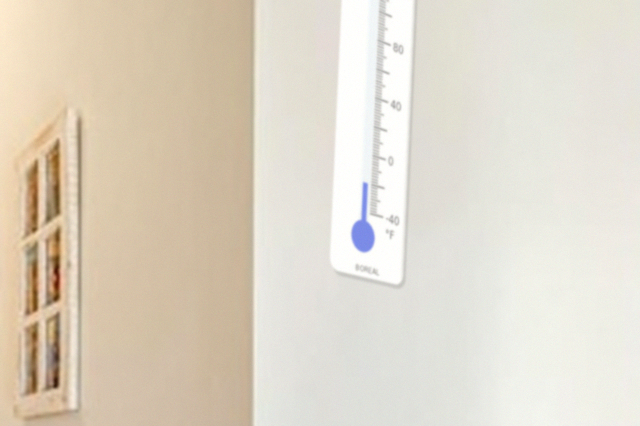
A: -20 °F
